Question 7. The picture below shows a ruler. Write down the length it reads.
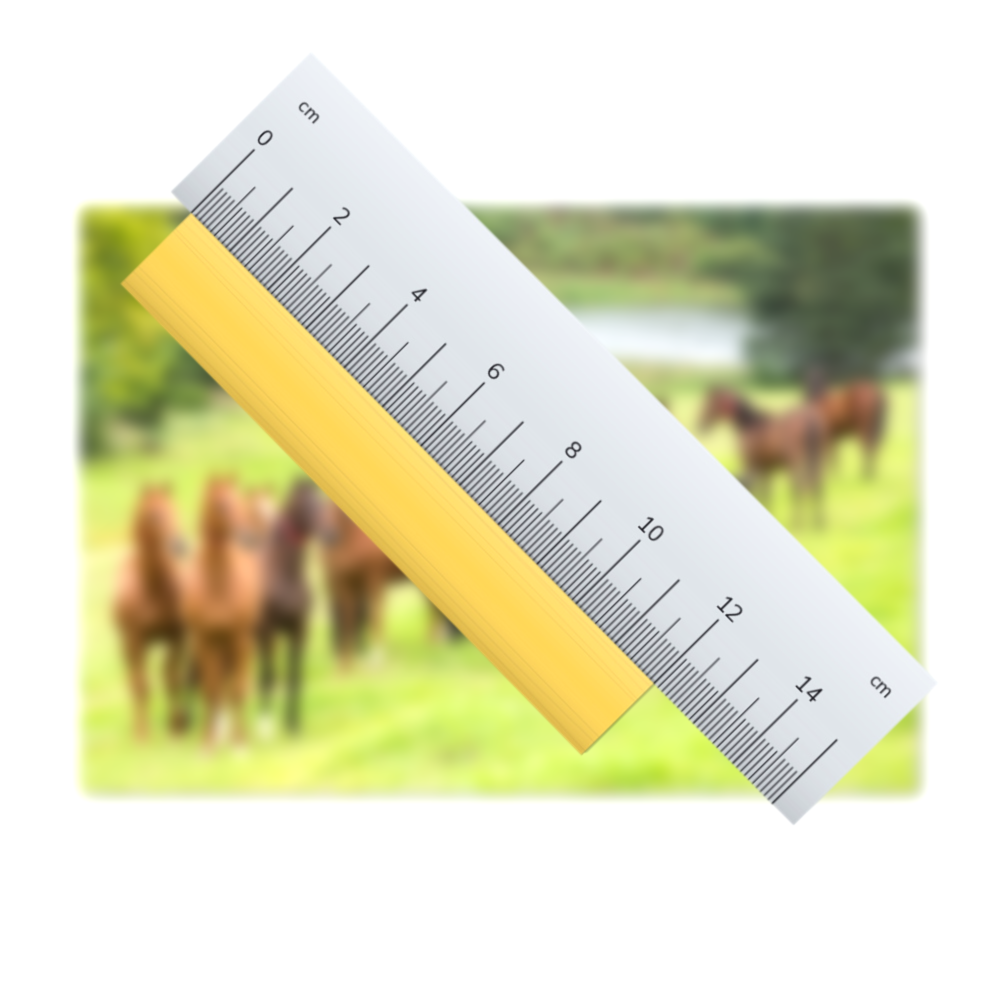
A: 12 cm
